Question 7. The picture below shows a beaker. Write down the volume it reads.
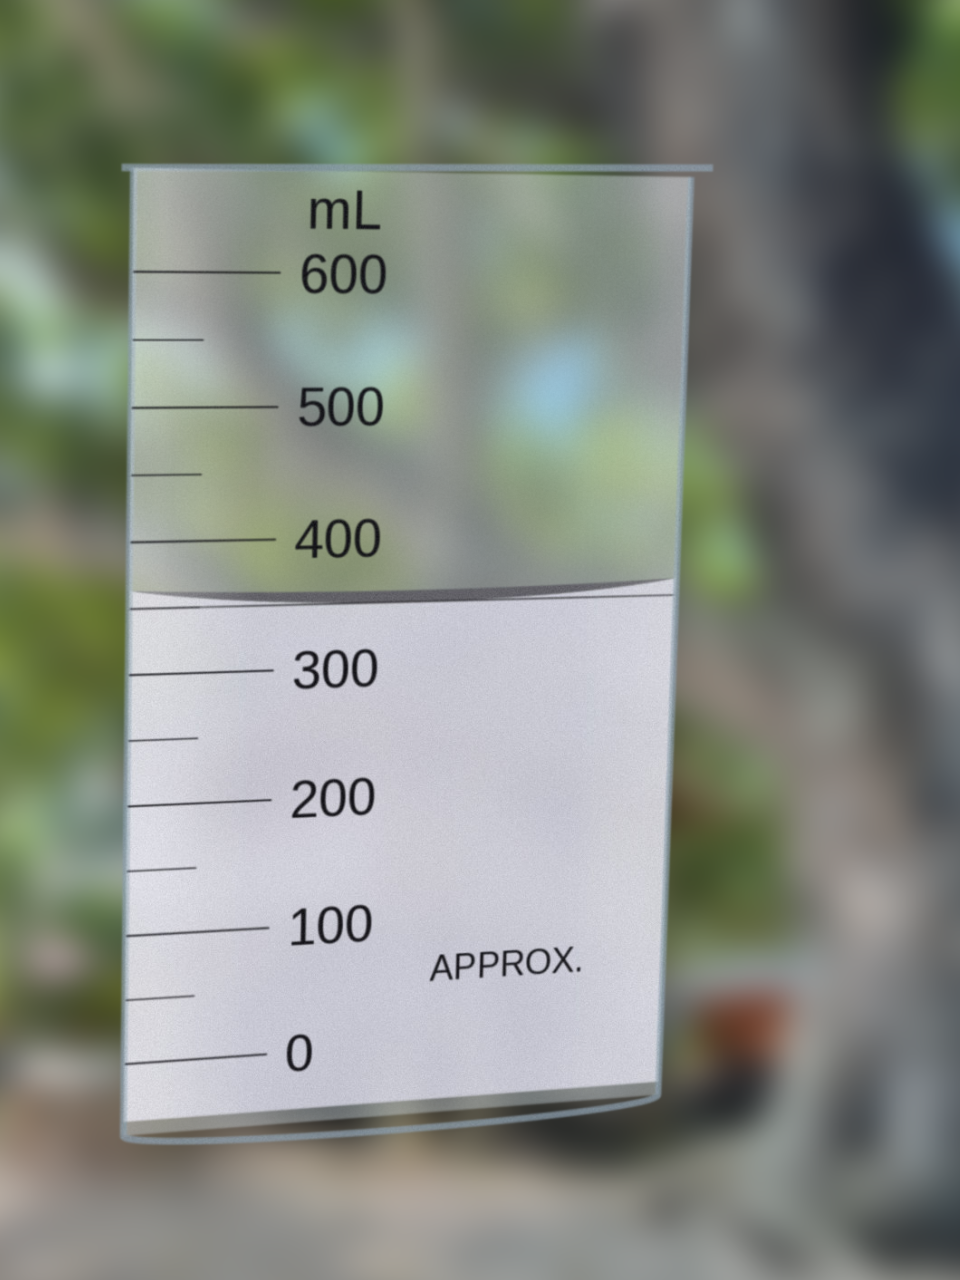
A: 350 mL
